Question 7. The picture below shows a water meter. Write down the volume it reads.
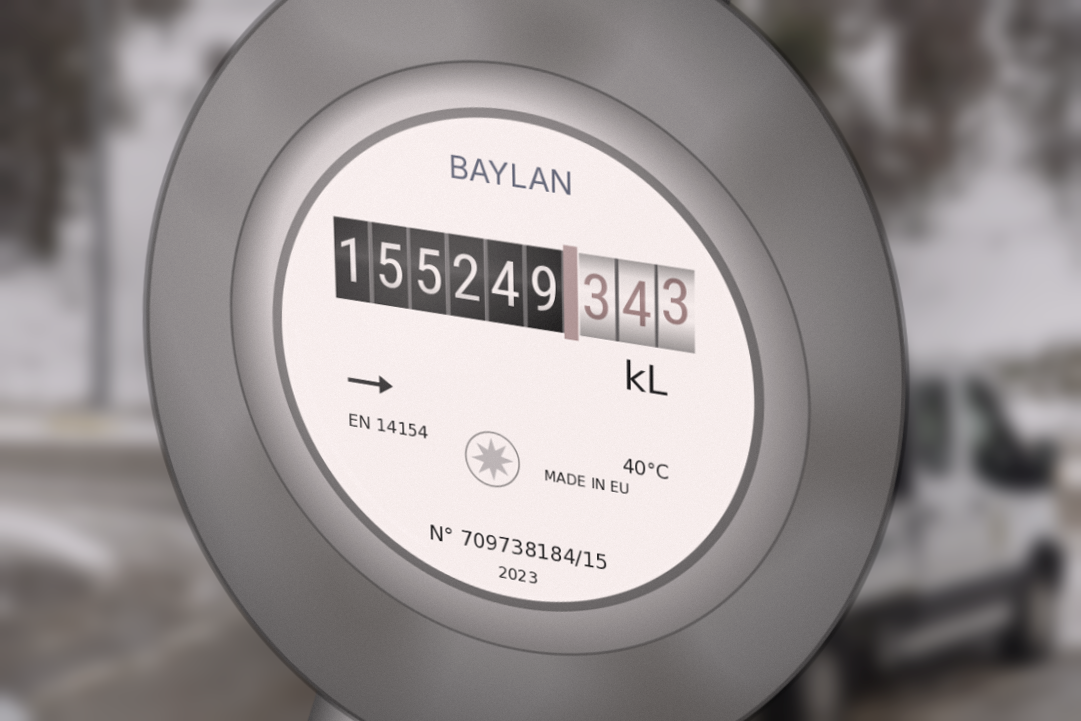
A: 155249.343 kL
